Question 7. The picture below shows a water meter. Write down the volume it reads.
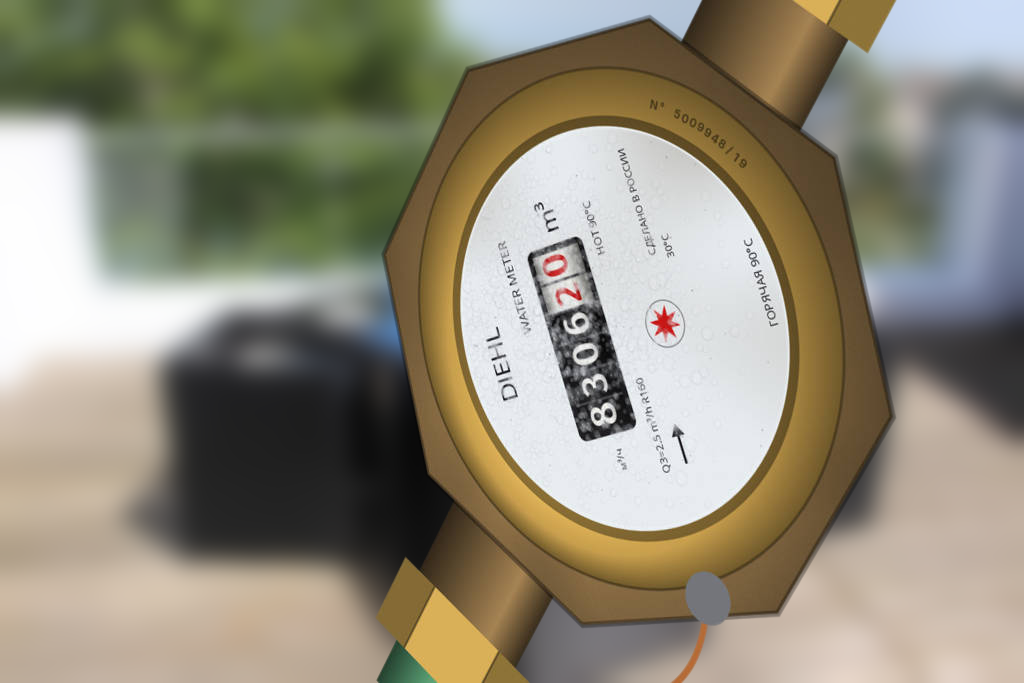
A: 8306.20 m³
